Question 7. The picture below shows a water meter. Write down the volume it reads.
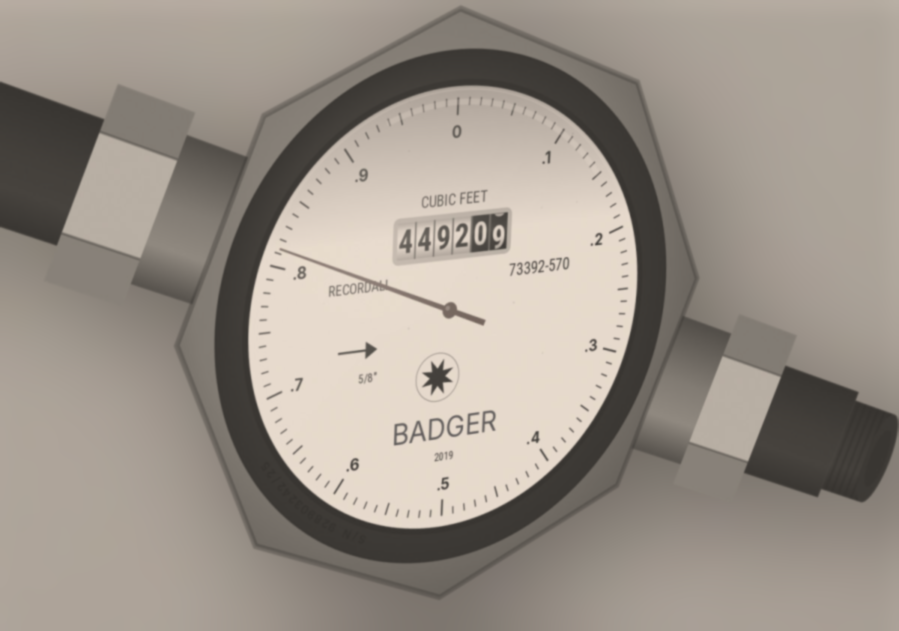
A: 449208.81 ft³
